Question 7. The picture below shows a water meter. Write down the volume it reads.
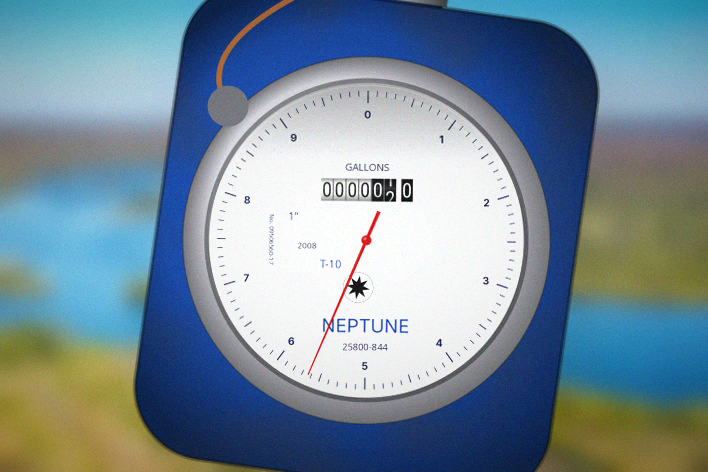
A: 15.6 gal
